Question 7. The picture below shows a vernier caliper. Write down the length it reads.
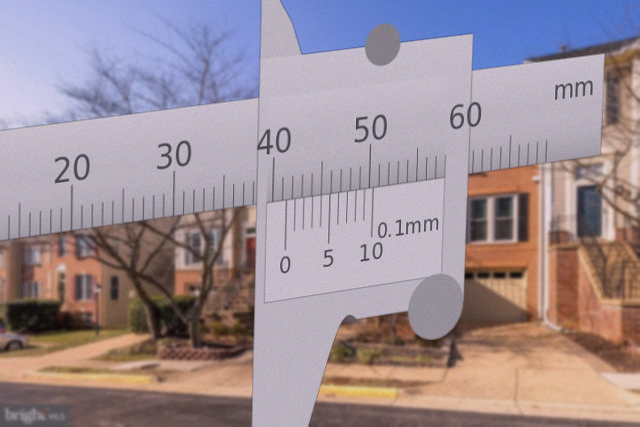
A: 41.4 mm
